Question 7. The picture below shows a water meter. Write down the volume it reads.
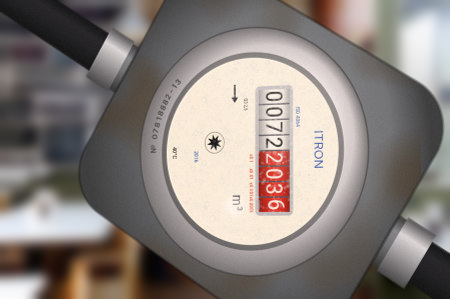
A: 72.2036 m³
